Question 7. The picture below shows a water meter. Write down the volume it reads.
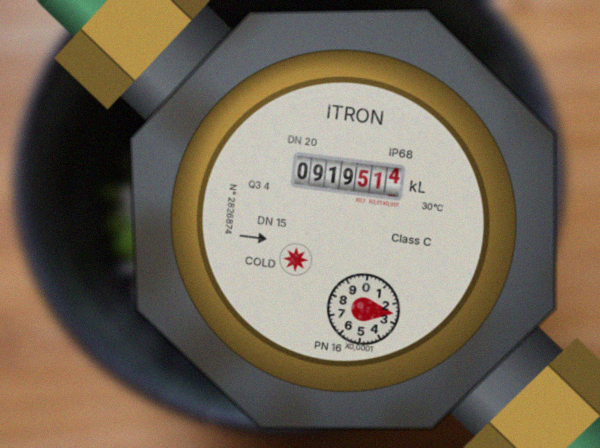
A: 919.5142 kL
